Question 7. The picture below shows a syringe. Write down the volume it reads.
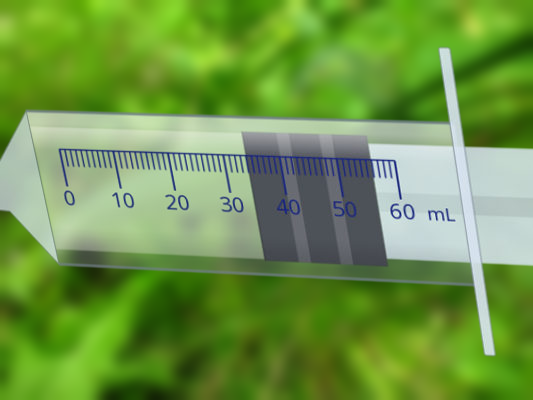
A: 34 mL
